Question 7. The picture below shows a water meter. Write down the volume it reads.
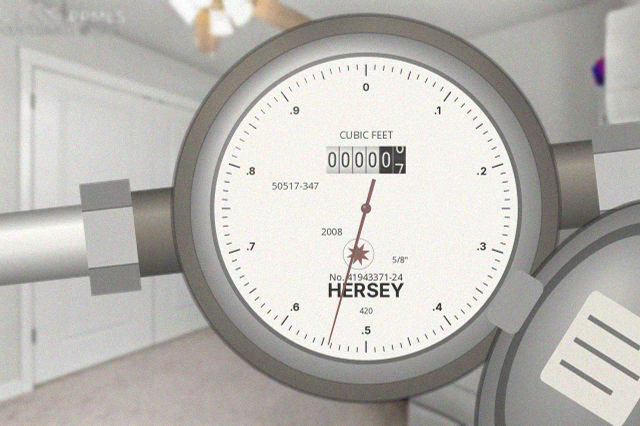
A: 6.54 ft³
